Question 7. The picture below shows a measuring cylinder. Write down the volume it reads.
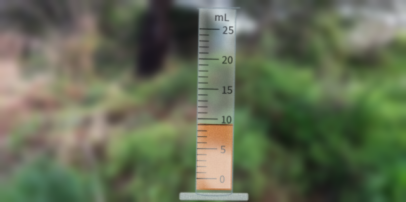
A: 9 mL
